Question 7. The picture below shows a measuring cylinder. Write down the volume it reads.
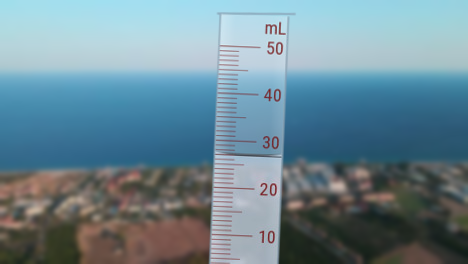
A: 27 mL
